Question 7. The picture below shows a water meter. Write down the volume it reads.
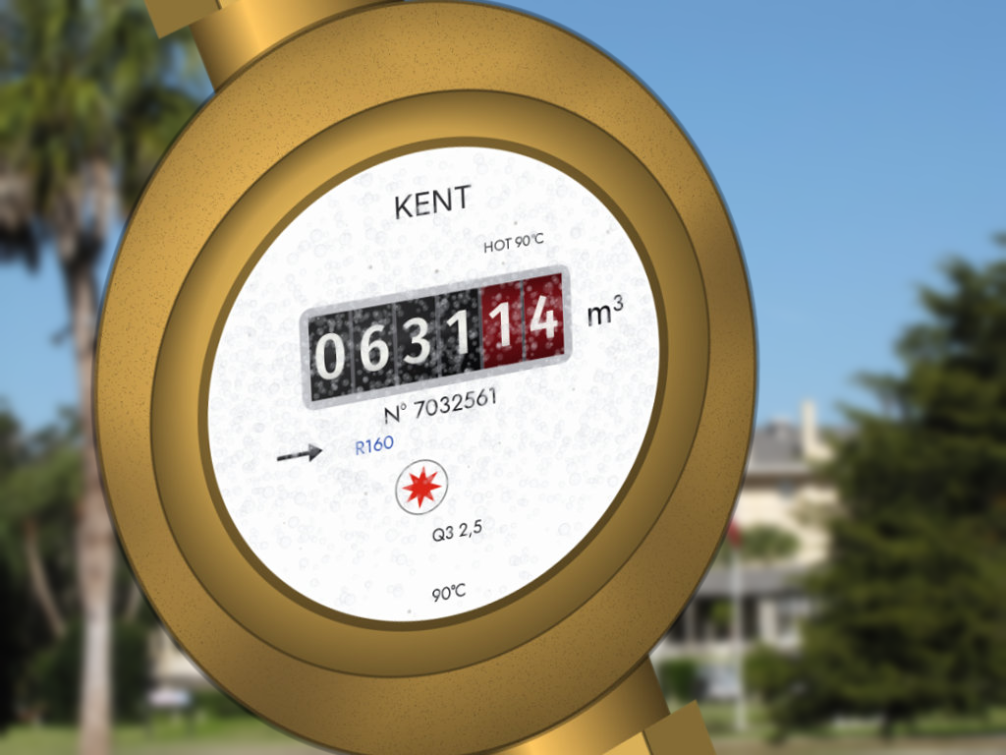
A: 631.14 m³
